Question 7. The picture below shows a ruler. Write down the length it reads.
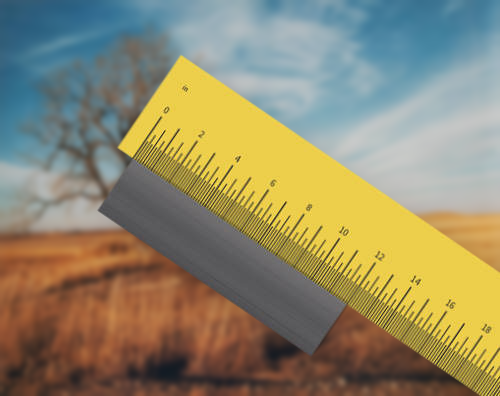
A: 12 in
